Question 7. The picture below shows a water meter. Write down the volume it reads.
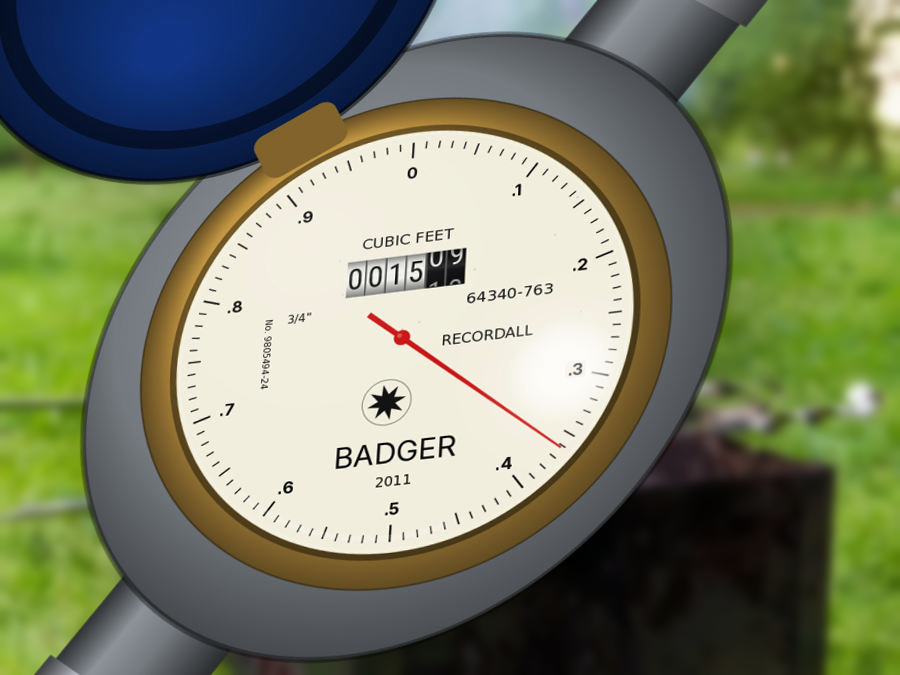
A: 1509.36 ft³
